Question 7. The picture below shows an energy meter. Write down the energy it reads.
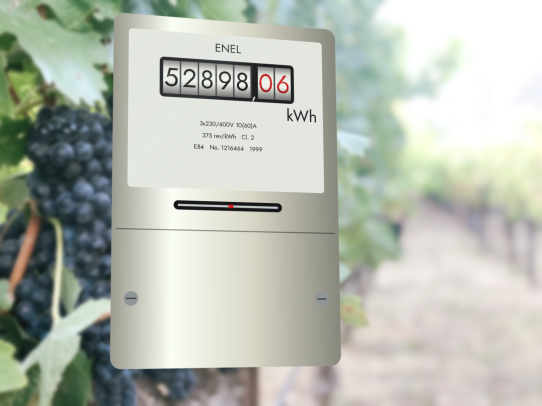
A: 52898.06 kWh
